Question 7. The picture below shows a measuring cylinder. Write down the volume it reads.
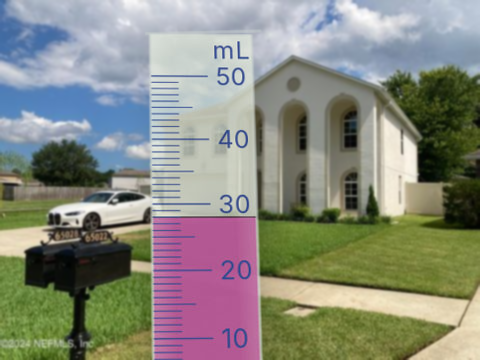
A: 28 mL
